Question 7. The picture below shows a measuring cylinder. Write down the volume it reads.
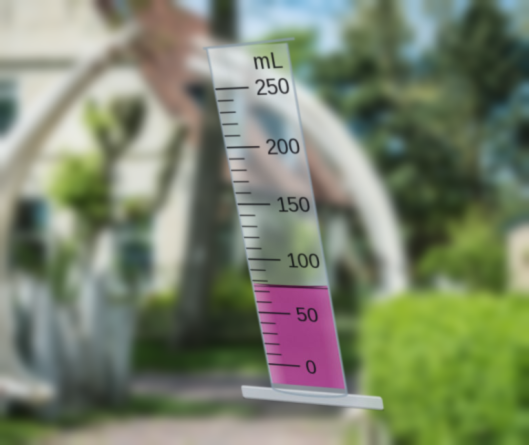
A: 75 mL
